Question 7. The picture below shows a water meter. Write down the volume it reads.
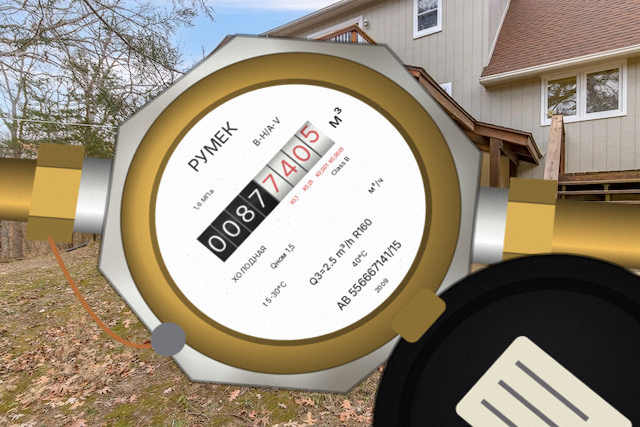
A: 87.7405 m³
